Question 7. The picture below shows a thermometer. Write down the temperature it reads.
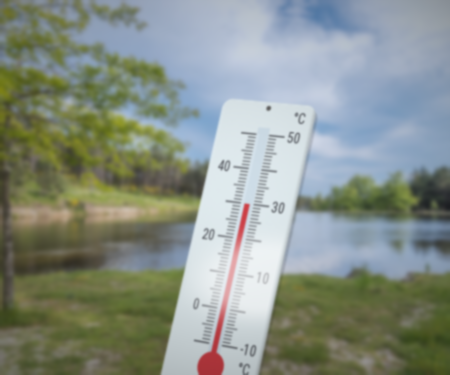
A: 30 °C
